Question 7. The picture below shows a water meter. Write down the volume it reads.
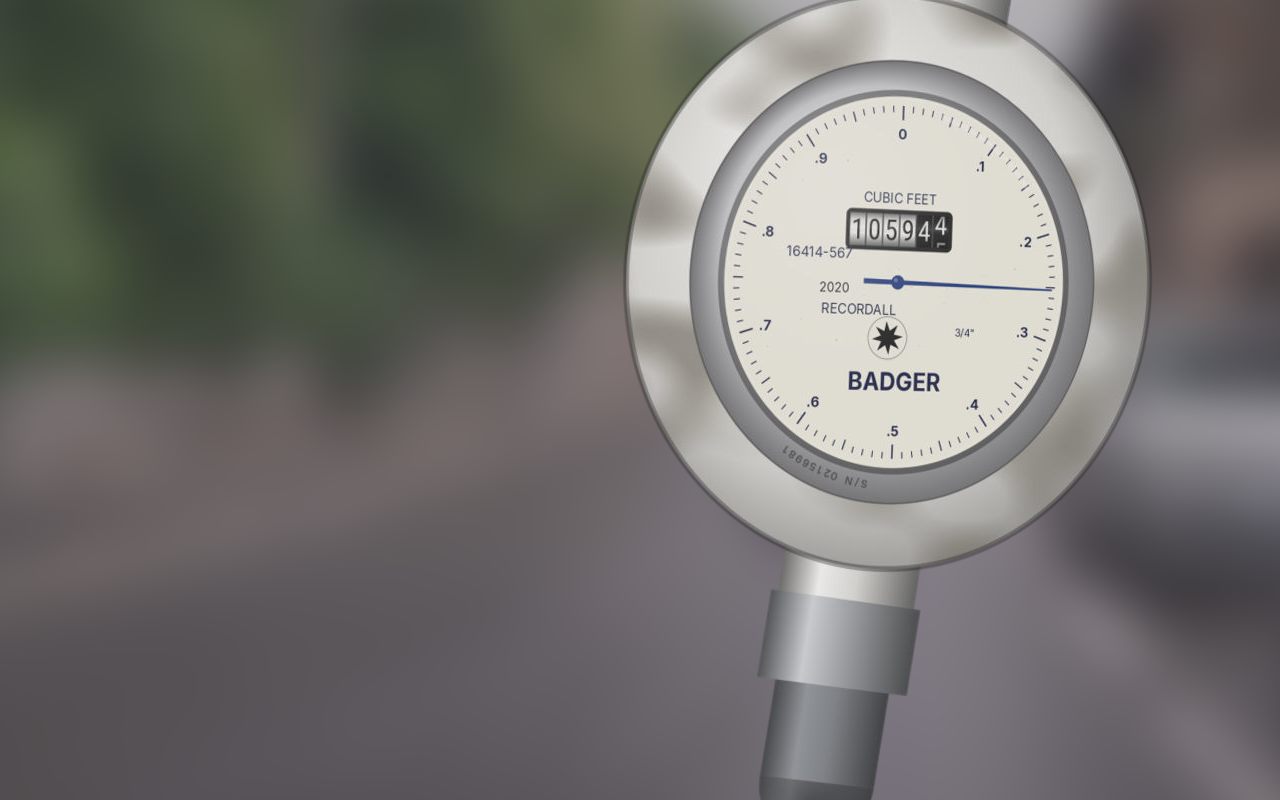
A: 105944.25 ft³
